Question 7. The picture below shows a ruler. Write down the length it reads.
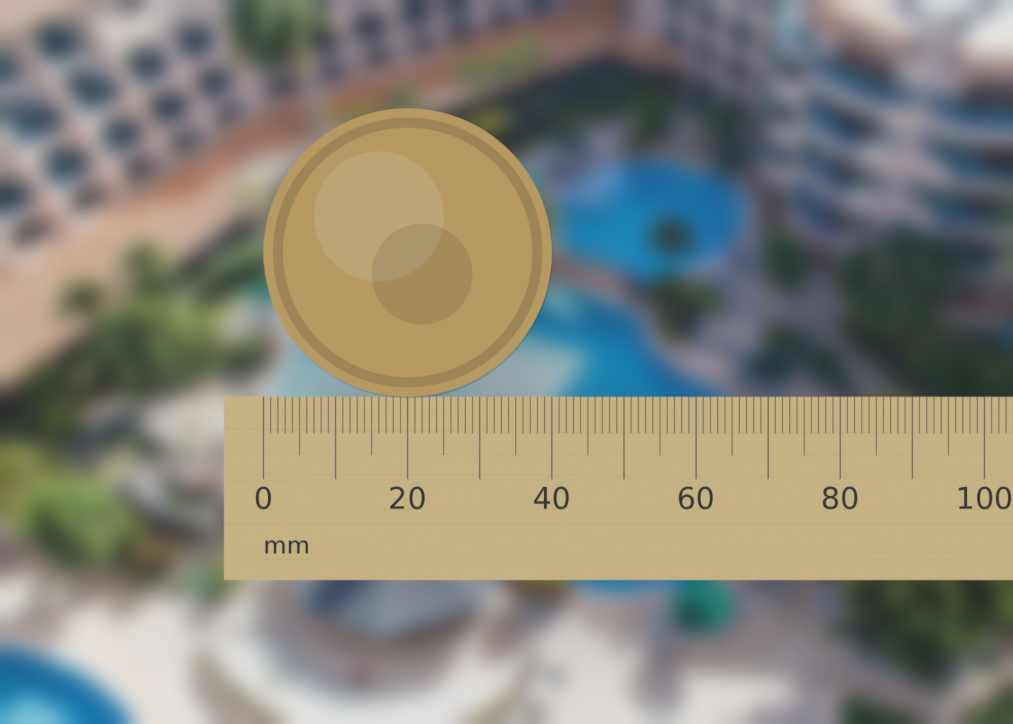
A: 40 mm
